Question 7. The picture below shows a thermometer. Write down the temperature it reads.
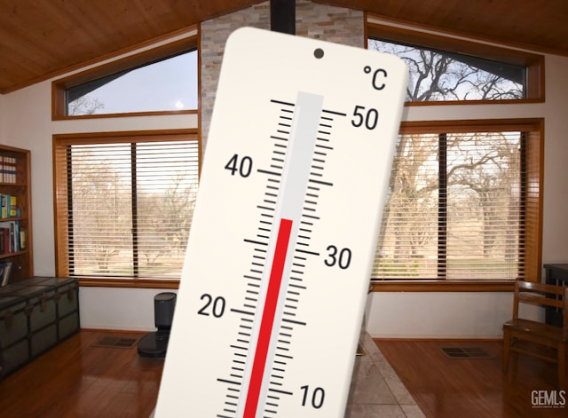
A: 34 °C
